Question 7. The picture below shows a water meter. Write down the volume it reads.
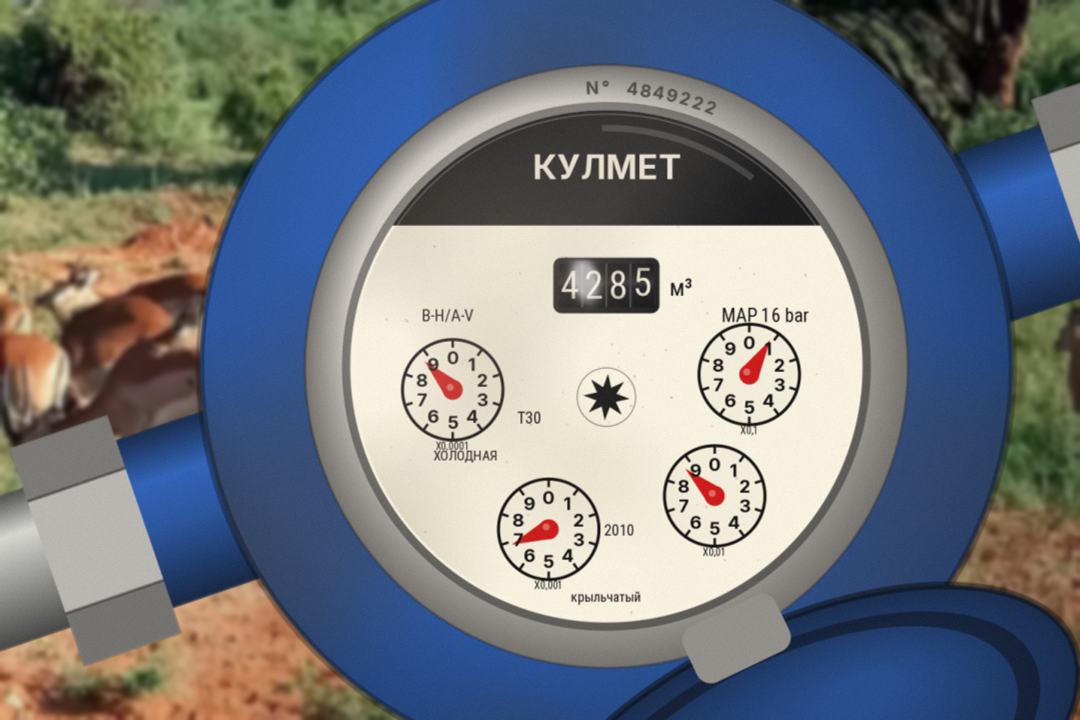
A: 4285.0868 m³
